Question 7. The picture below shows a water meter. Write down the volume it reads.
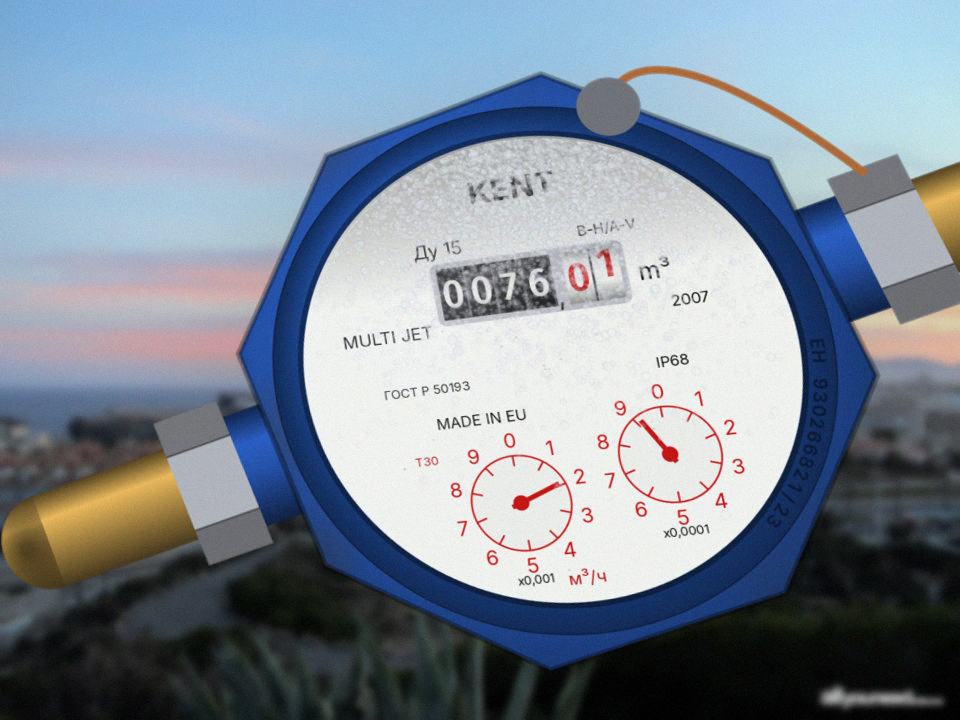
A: 76.0119 m³
